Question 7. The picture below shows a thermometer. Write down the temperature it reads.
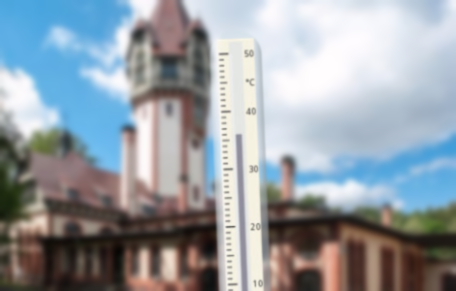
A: 36 °C
